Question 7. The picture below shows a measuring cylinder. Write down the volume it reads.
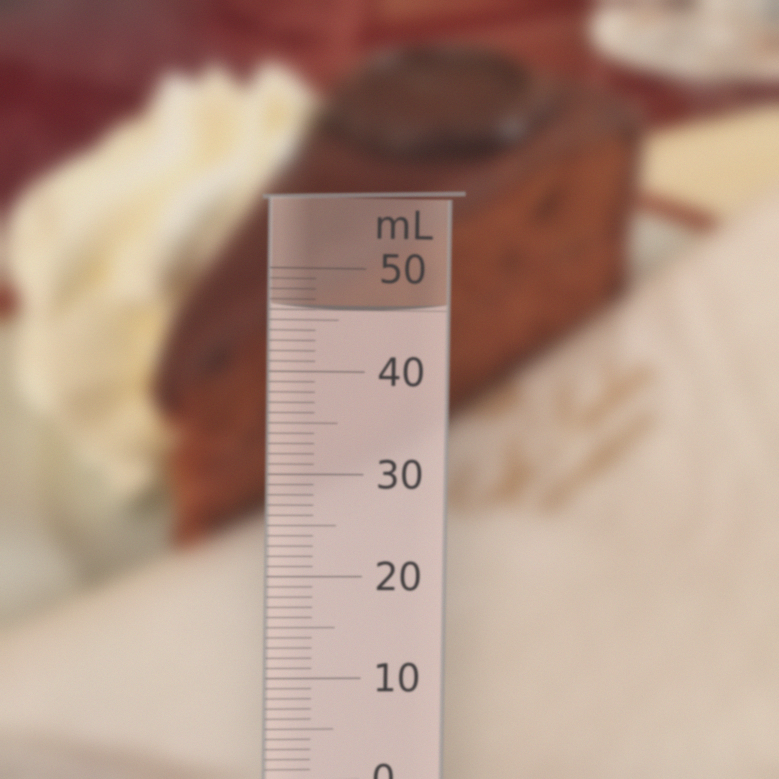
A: 46 mL
